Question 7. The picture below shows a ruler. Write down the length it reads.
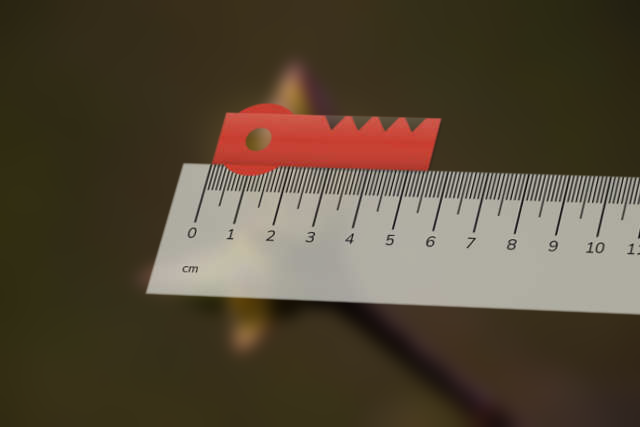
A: 5.5 cm
